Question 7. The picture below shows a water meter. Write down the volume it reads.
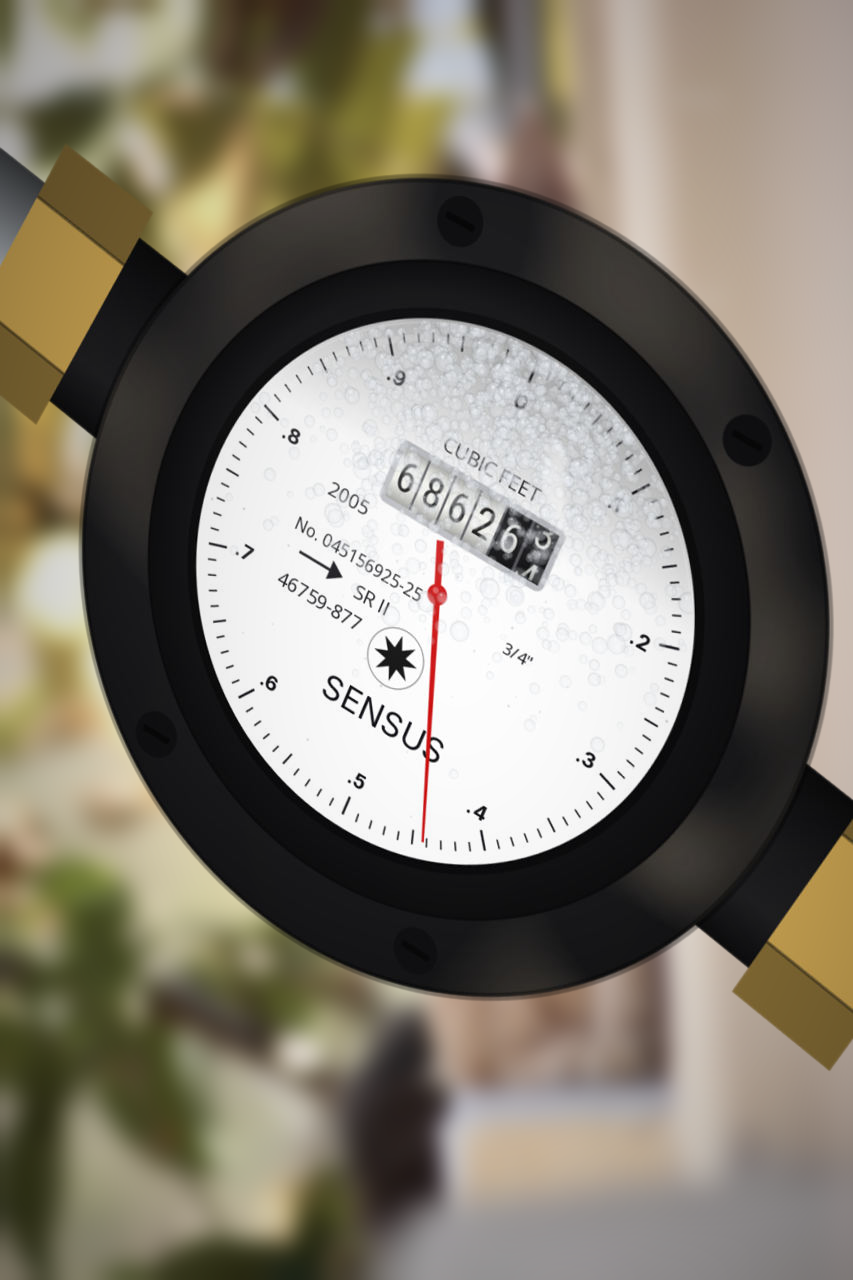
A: 686263.44 ft³
